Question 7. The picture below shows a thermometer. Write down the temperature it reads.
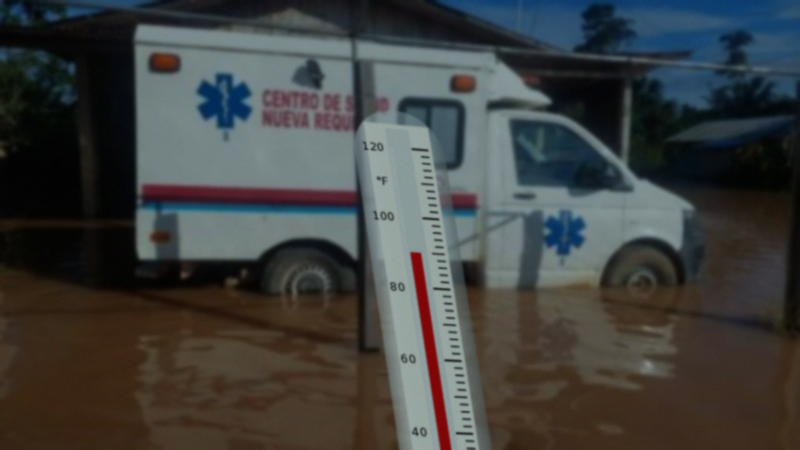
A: 90 °F
